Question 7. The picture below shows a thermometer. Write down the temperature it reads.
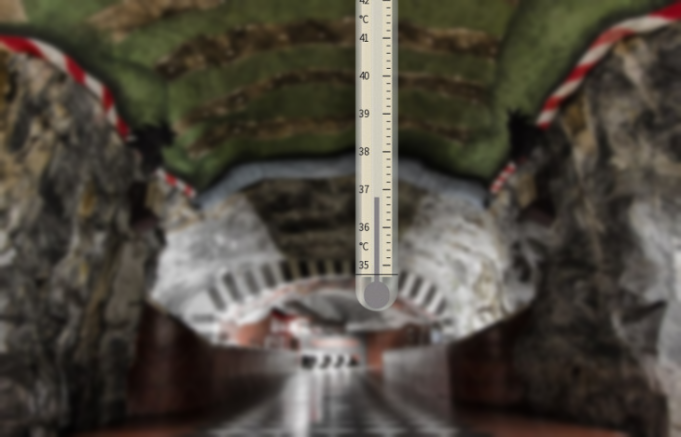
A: 36.8 °C
